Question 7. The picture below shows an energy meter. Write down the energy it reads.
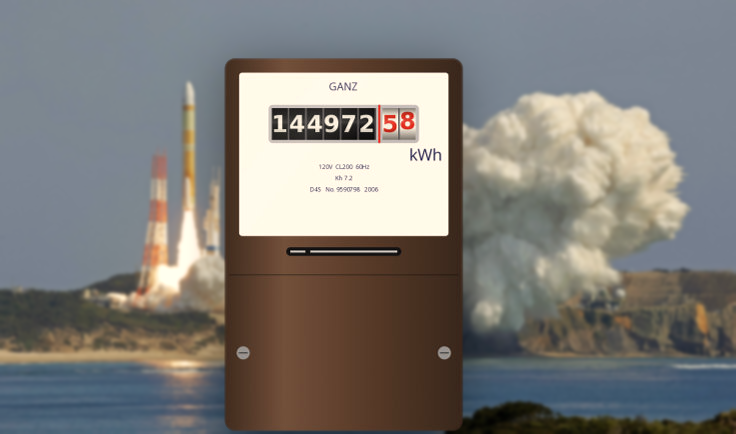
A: 144972.58 kWh
